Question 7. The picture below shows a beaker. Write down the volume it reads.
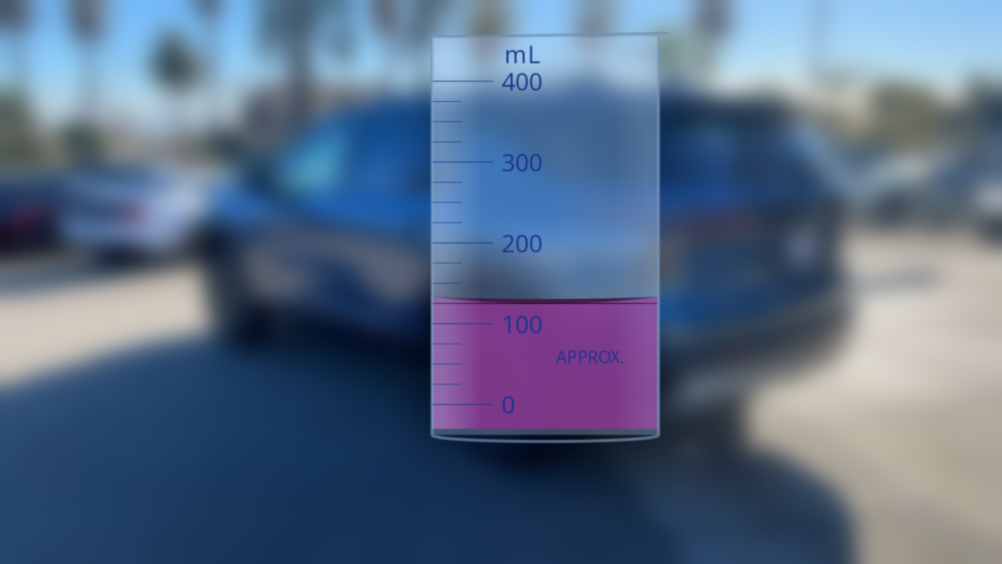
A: 125 mL
